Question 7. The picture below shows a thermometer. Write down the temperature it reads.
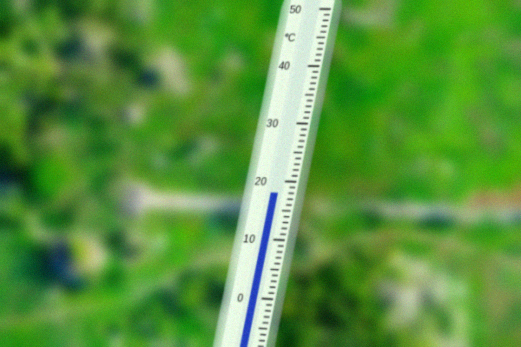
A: 18 °C
